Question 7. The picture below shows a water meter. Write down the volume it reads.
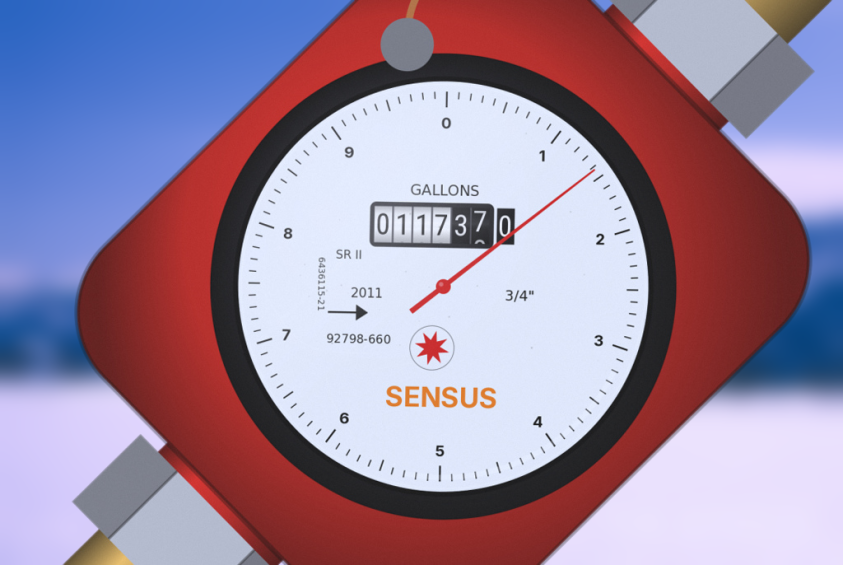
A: 117371.4 gal
